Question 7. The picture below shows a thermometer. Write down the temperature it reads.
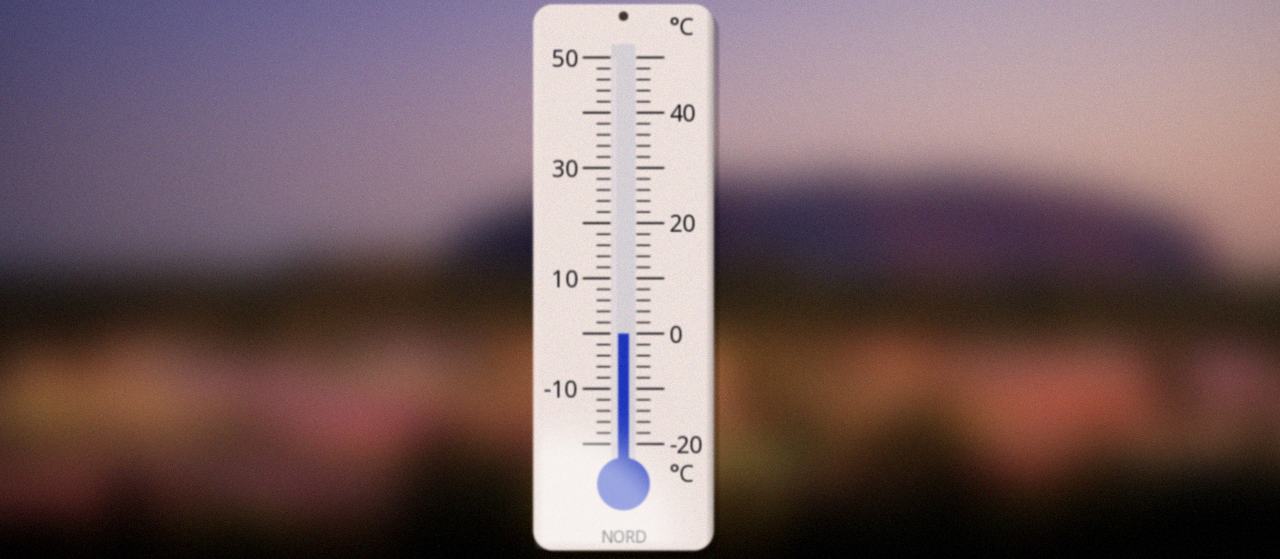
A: 0 °C
